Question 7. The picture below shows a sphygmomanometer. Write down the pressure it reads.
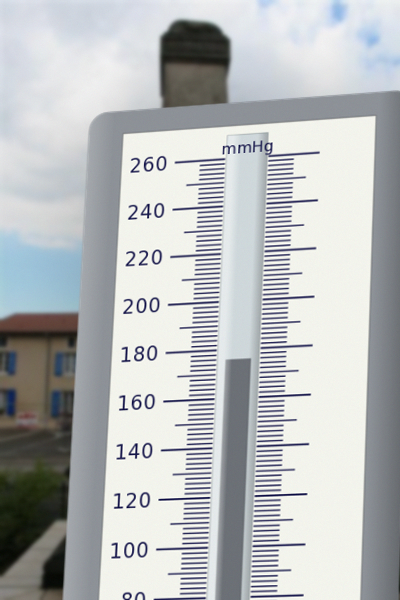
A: 176 mmHg
